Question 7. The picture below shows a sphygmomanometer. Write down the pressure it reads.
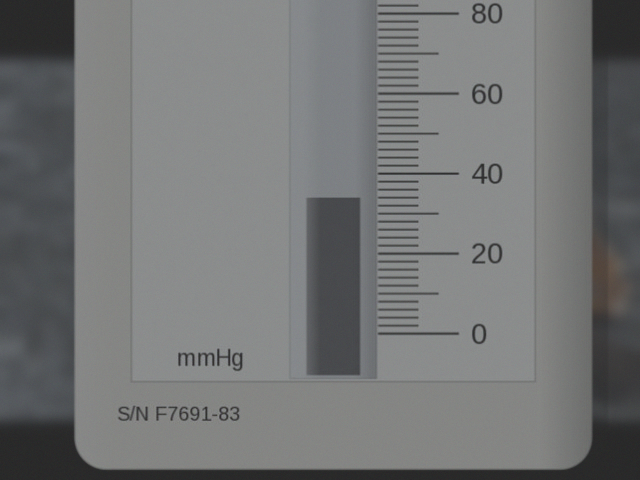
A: 34 mmHg
